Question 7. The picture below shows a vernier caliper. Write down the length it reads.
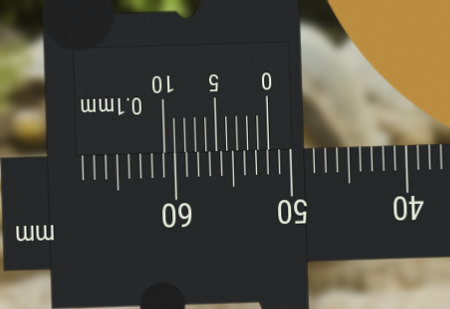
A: 51.9 mm
